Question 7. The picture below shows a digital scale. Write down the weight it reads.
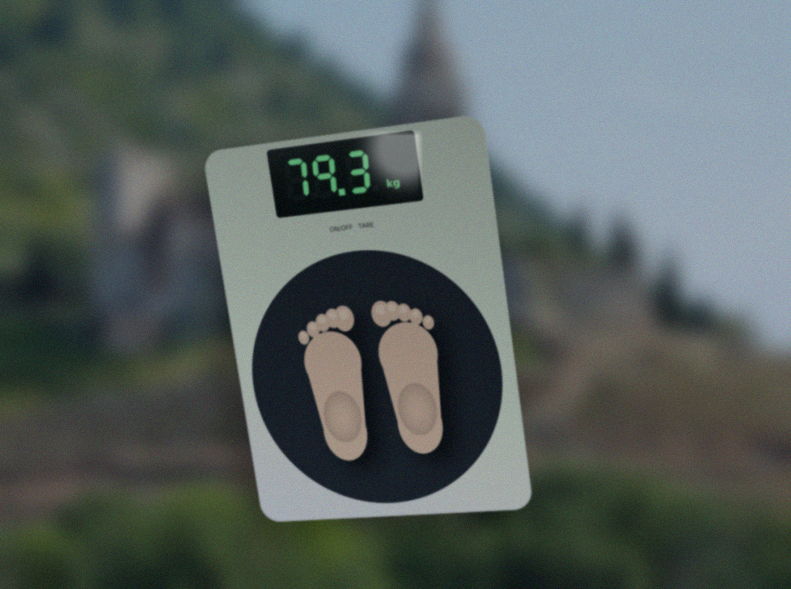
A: 79.3 kg
